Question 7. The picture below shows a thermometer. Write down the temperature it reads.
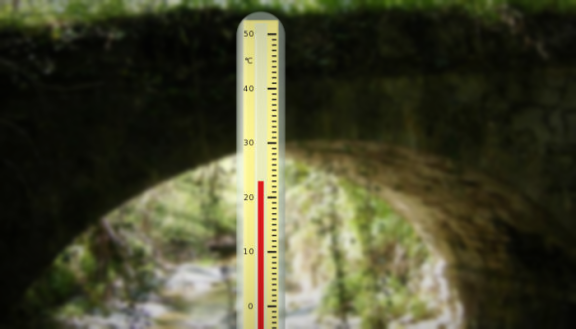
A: 23 °C
